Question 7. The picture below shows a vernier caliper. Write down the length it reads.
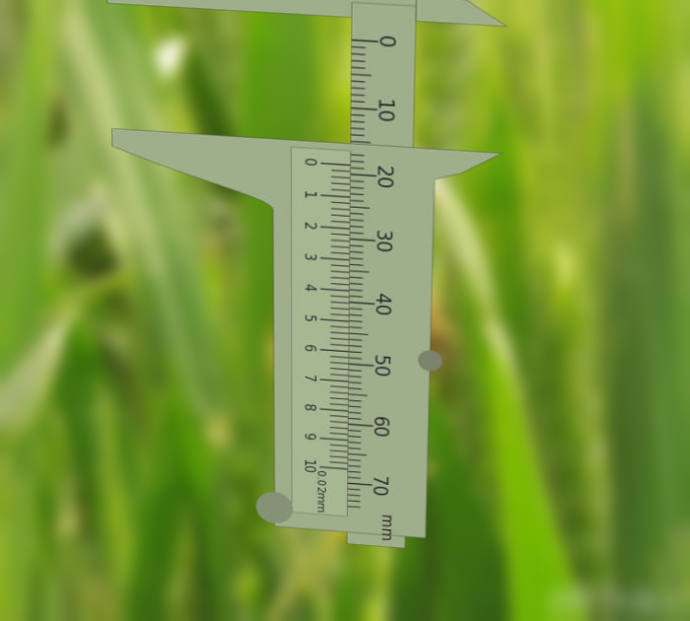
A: 18.6 mm
